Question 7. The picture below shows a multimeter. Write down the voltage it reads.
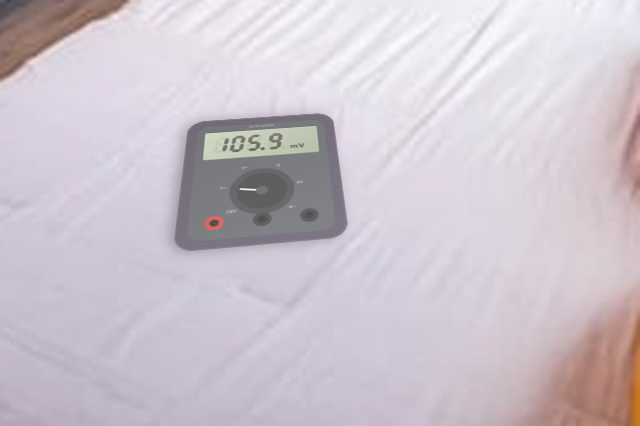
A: 105.9 mV
